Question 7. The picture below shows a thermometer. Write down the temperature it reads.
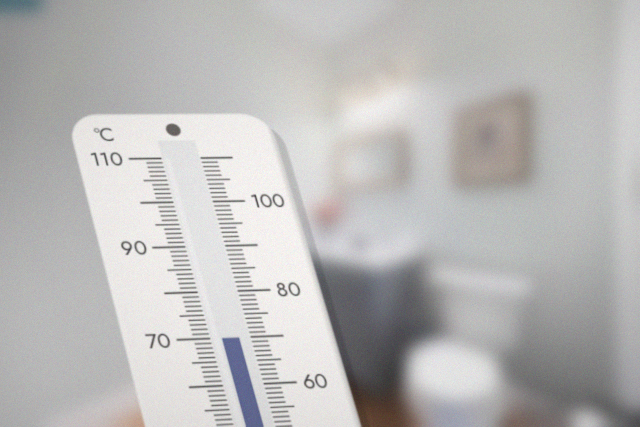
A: 70 °C
